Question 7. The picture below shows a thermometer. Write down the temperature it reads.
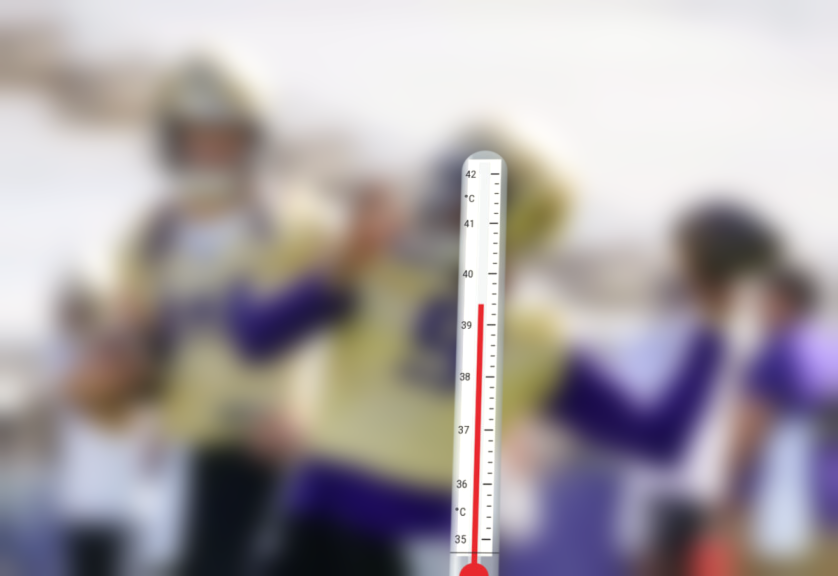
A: 39.4 °C
